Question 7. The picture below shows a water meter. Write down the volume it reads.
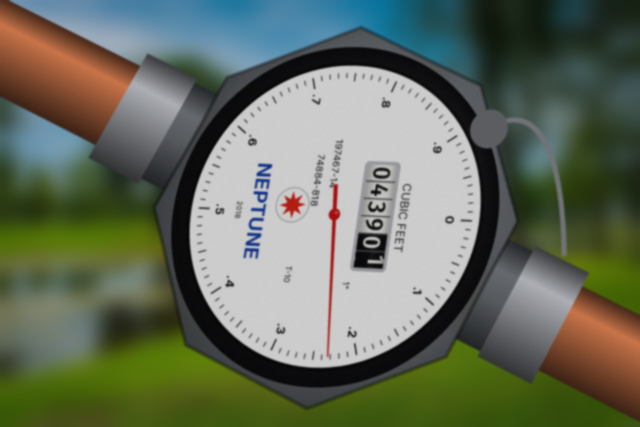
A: 43901.23 ft³
